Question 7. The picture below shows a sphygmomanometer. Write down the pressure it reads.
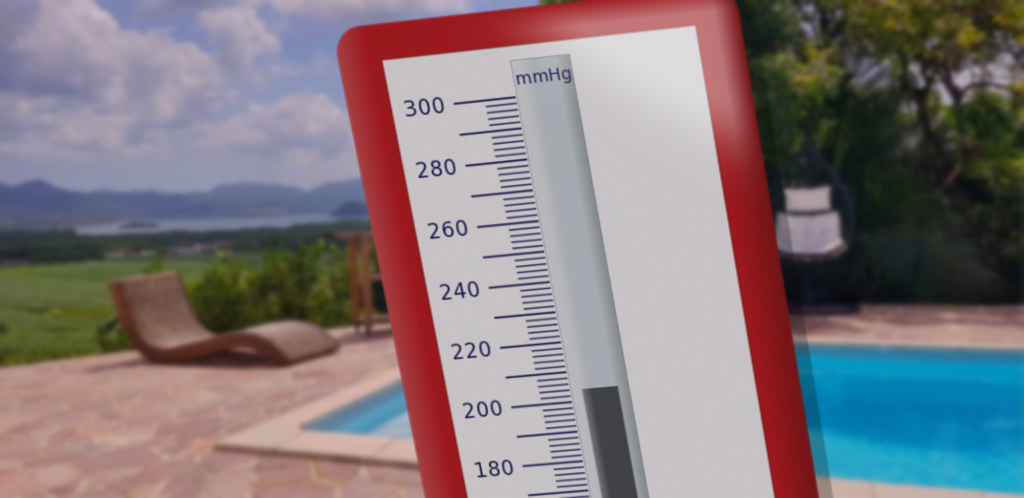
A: 204 mmHg
